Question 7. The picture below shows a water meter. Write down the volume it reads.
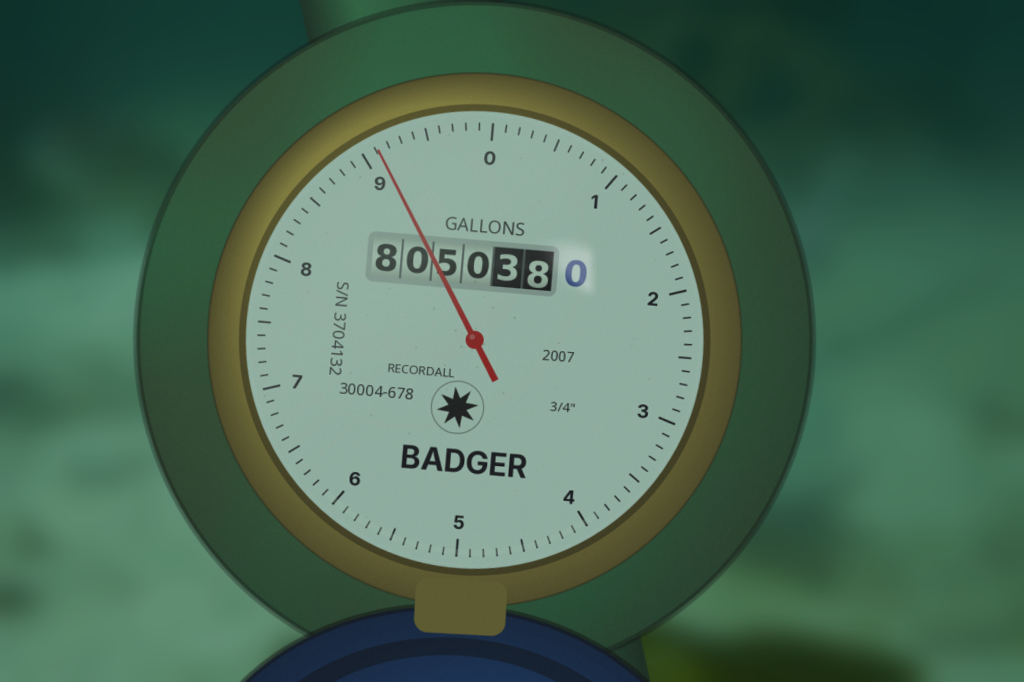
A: 8050379.1 gal
